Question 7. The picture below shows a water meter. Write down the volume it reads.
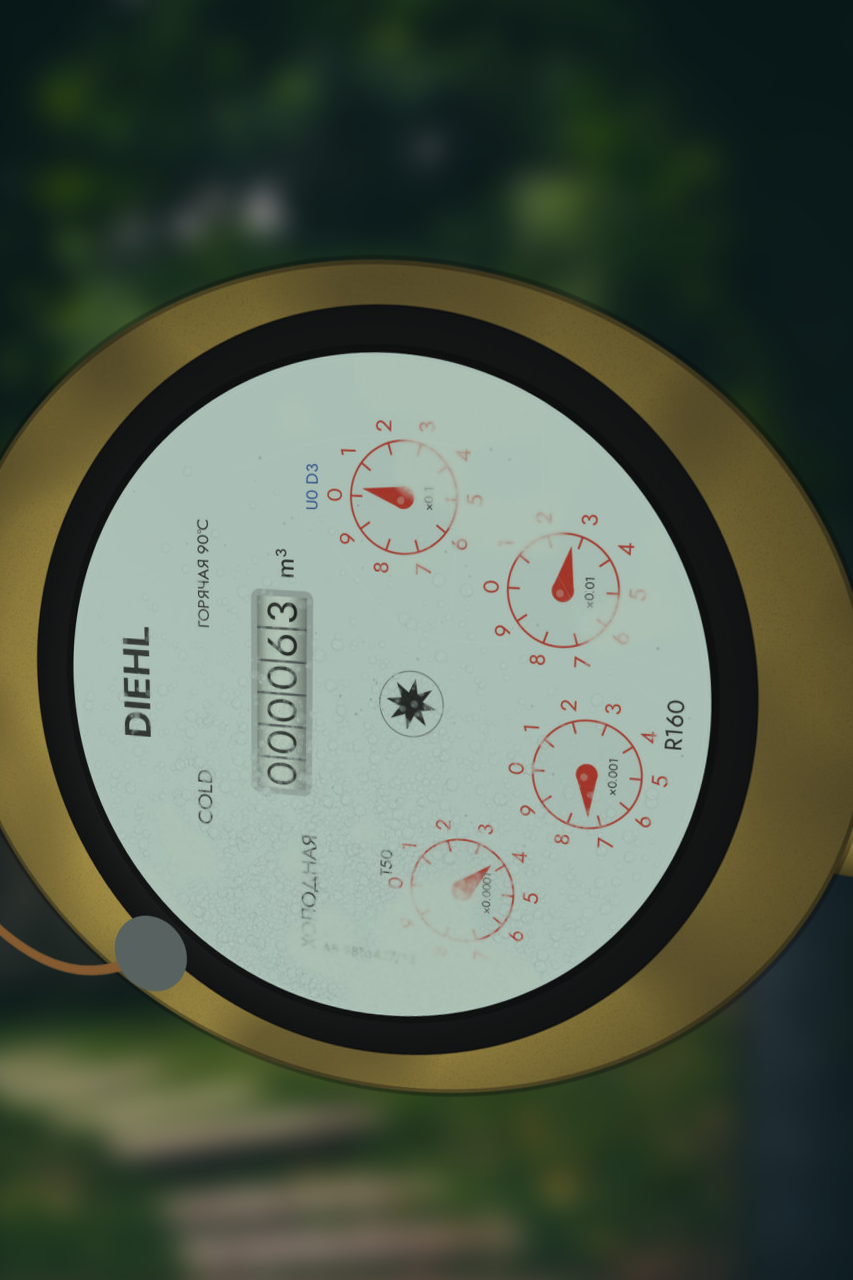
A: 63.0273 m³
